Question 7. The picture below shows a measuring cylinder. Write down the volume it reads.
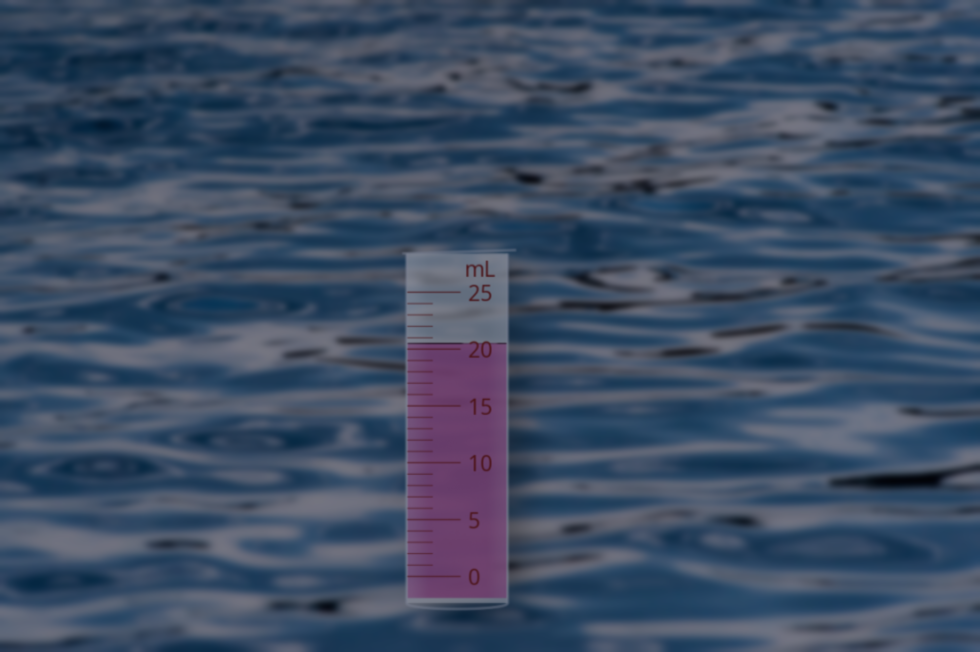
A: 20.5 mL
